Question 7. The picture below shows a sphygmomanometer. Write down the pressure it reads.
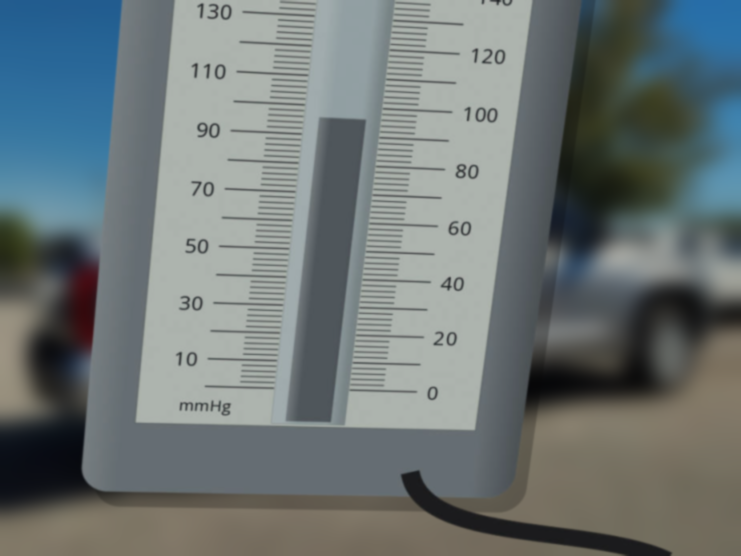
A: 96 mmHg
